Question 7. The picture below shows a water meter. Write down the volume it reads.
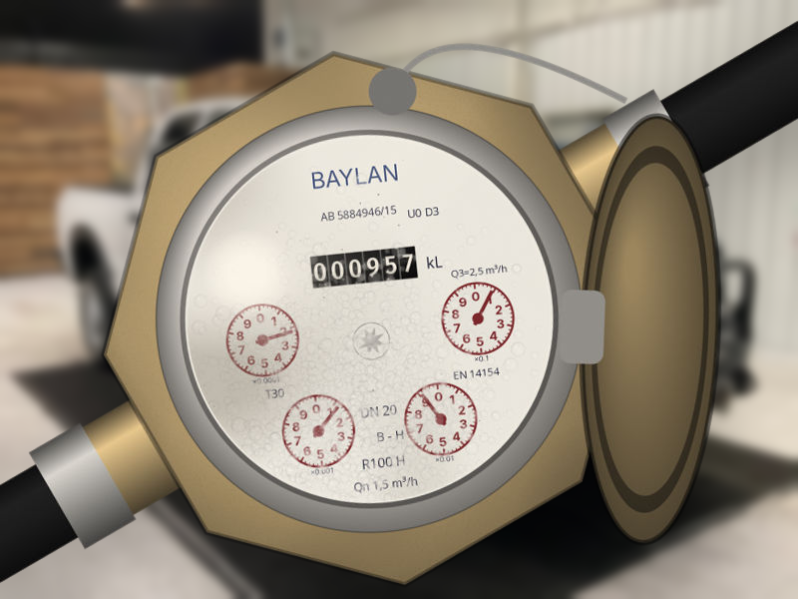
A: 957.0912 kL
